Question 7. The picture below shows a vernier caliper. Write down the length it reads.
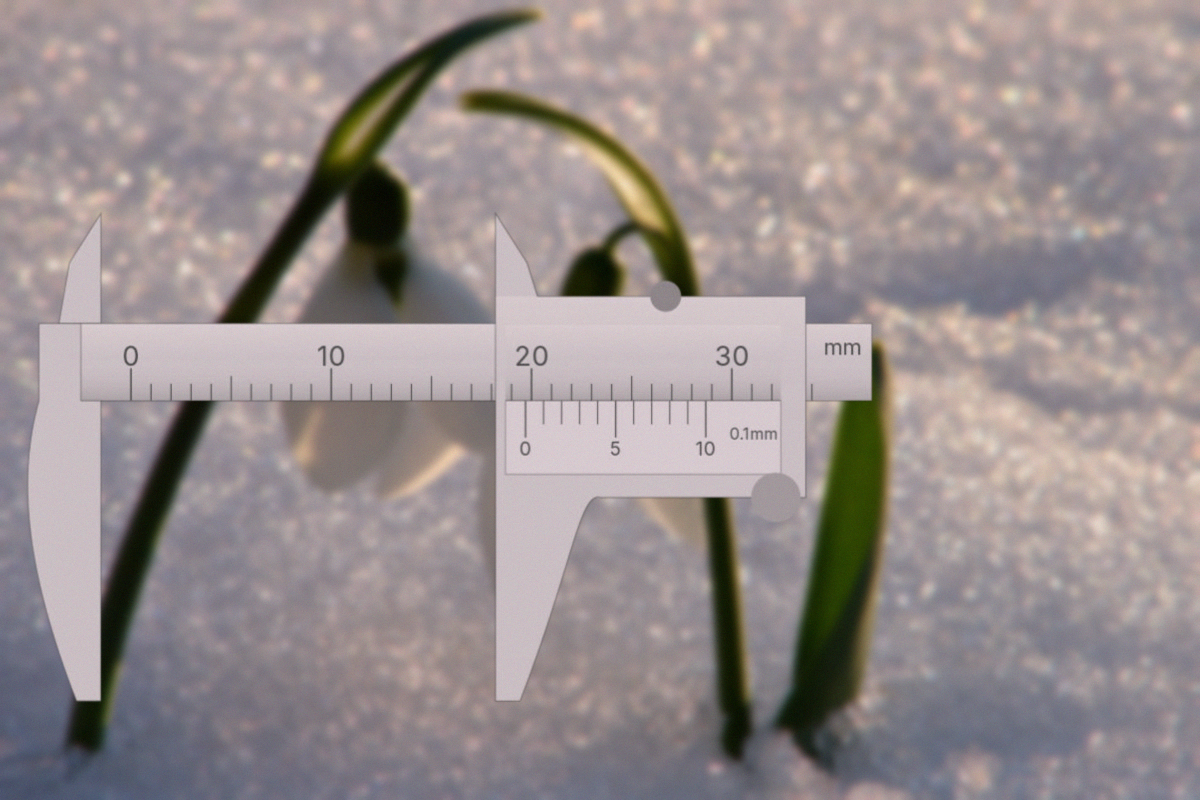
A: 19.7 mm
